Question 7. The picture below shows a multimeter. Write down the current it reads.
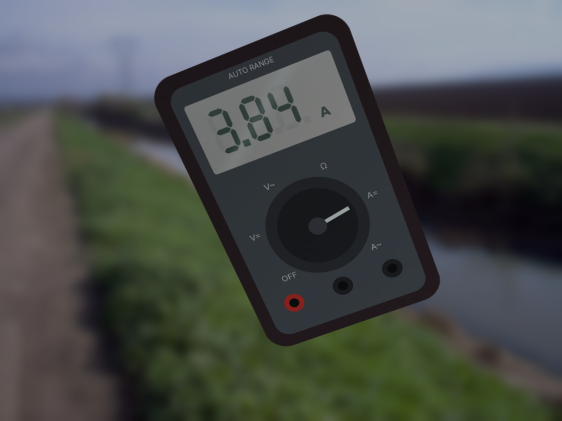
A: 3.84 A
